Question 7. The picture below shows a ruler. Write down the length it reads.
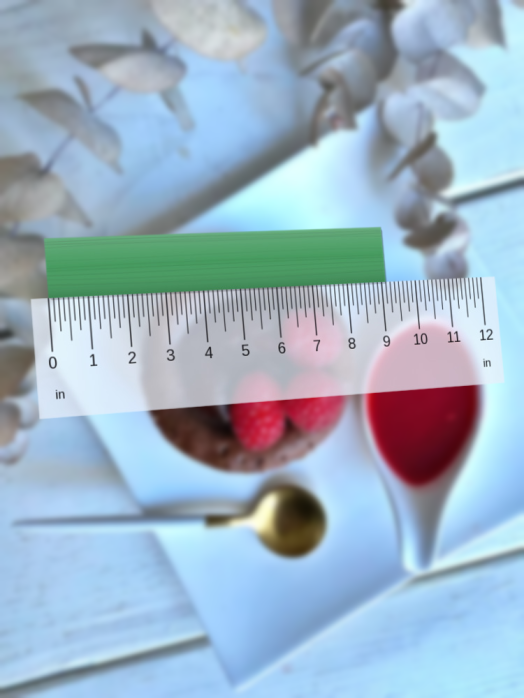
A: 9.125 in
